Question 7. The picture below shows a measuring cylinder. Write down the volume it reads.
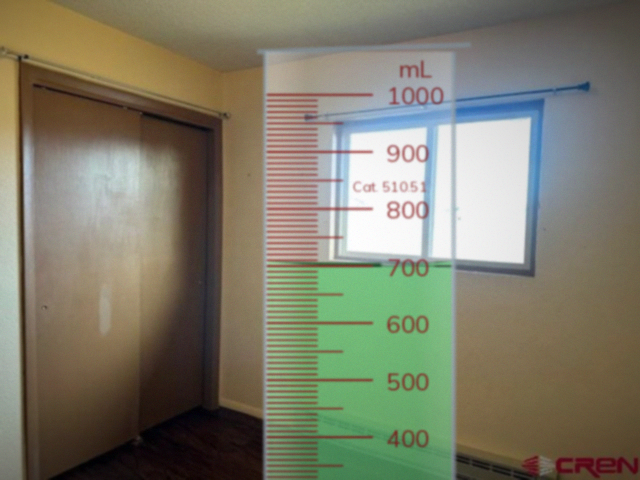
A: 700 mL
